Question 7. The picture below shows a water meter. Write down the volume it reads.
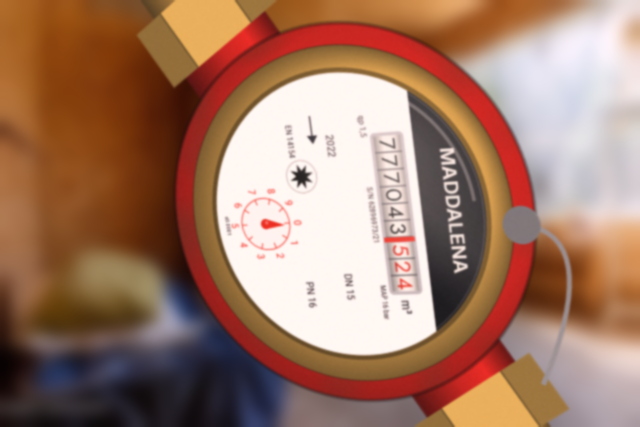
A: 777043.5240 m³
